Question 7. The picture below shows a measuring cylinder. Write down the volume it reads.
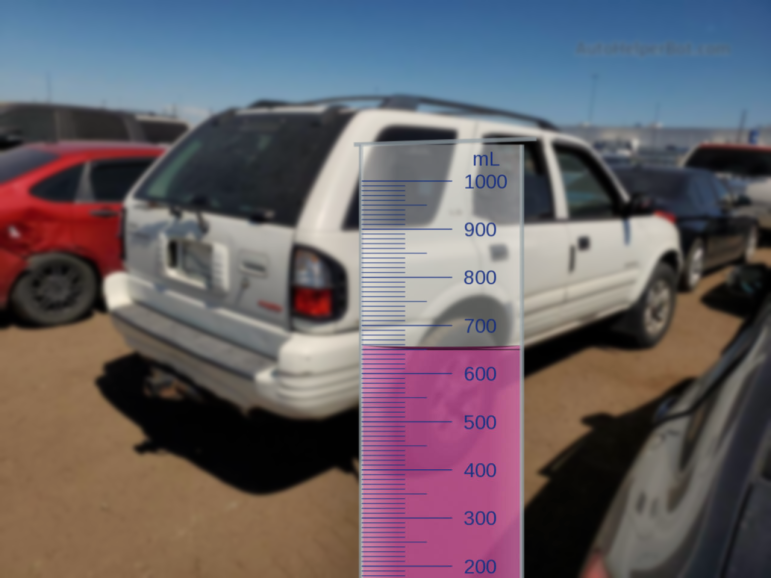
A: 650 mL
